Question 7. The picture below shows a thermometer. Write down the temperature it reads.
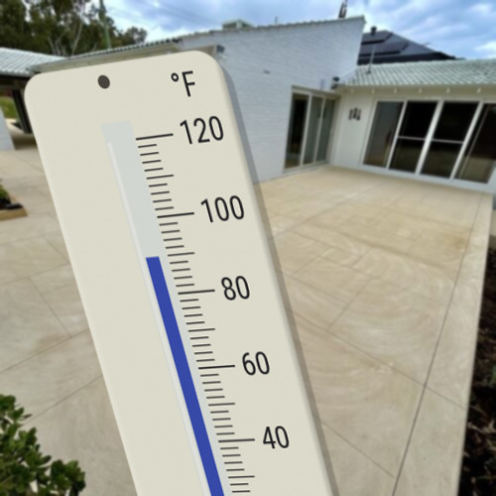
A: 90 °F
